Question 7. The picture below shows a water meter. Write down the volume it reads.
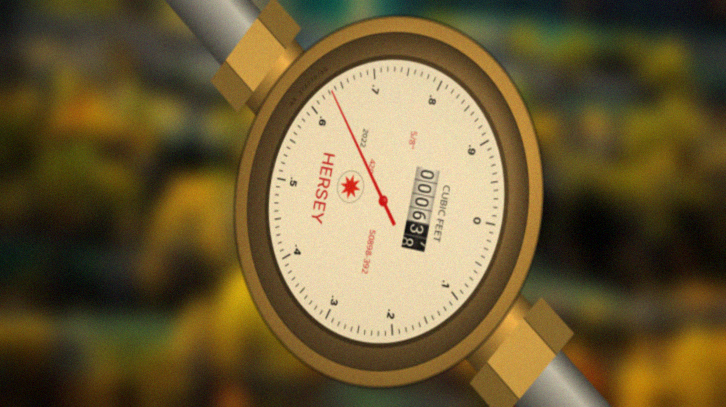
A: 637.63 ft³
